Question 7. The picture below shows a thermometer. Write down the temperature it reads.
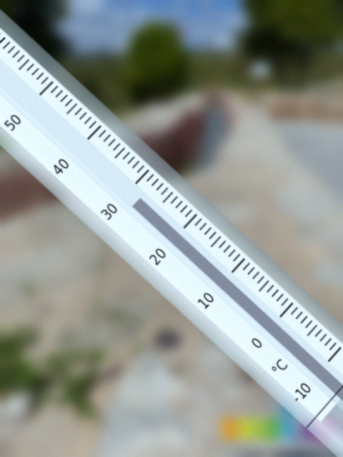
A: 28 °C
